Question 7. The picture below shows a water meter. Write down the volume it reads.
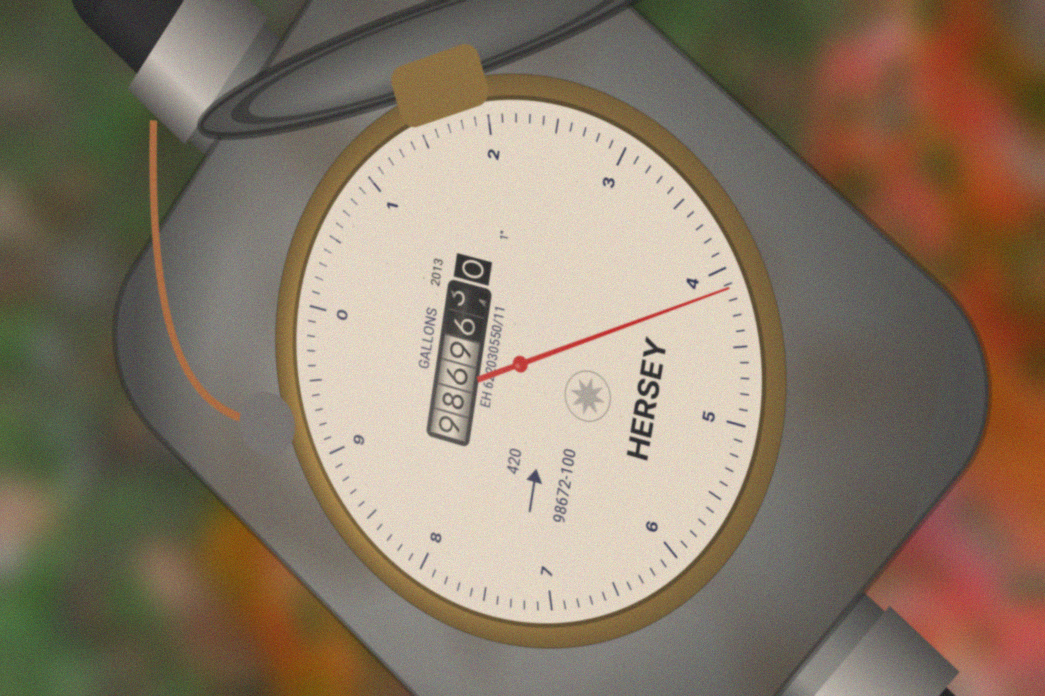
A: 9869634.1 gal
